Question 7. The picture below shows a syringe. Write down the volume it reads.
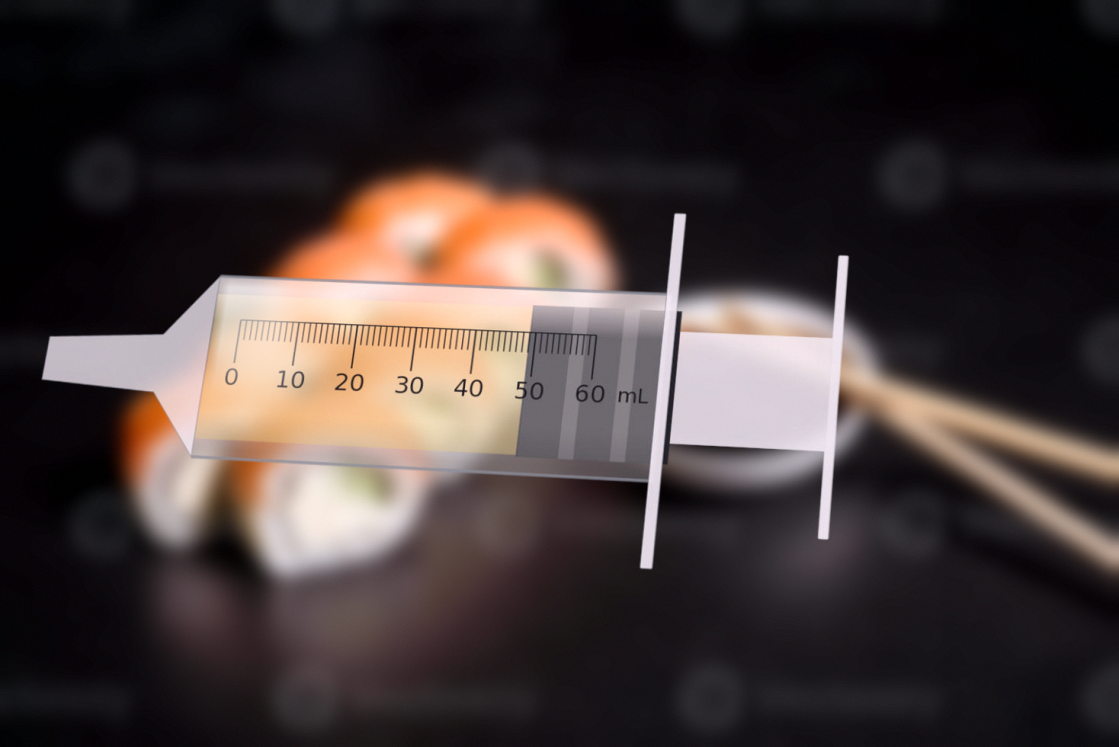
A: 49 mL
